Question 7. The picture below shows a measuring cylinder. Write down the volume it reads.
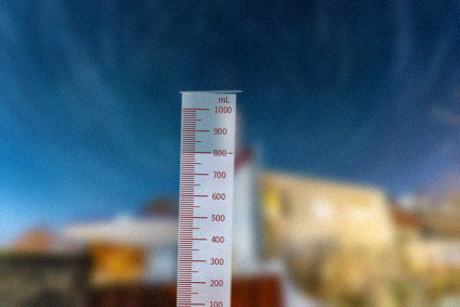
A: 800 mL
